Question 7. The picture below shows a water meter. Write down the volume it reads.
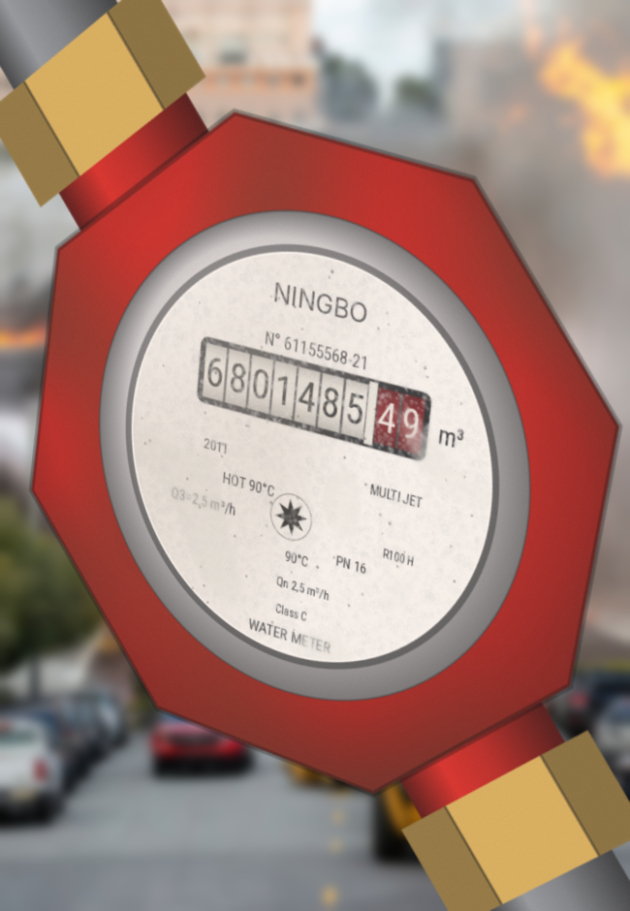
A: 6801485.49 m³
